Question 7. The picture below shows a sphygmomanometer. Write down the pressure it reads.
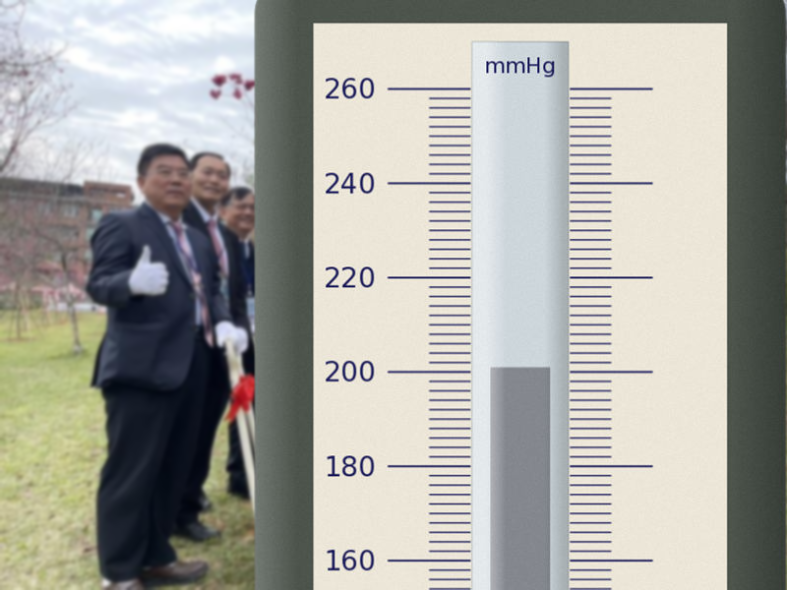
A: 201 mmHg
